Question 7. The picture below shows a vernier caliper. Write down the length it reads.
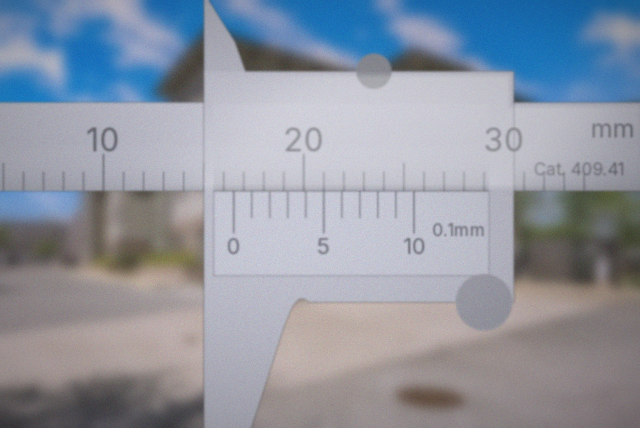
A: 16.5 mm
